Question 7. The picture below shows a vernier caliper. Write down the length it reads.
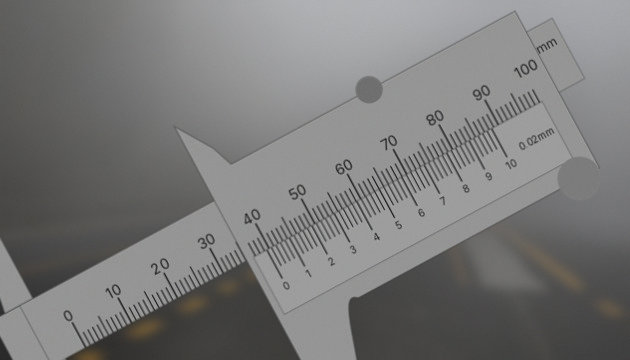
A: 39.5 mm
